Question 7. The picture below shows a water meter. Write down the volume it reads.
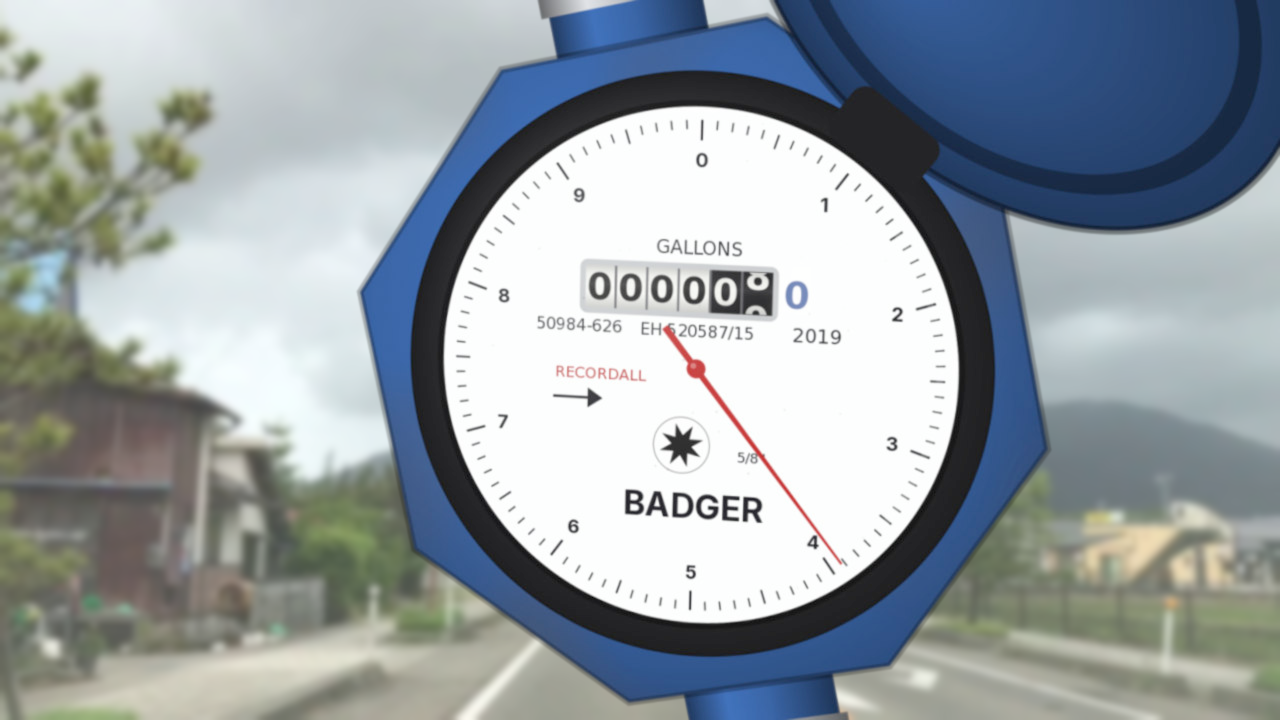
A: 83.9 gal
